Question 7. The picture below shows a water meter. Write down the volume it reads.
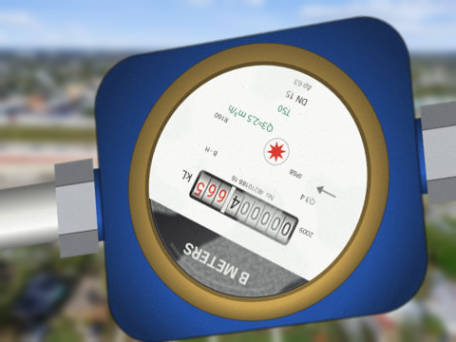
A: 4.665 kL
